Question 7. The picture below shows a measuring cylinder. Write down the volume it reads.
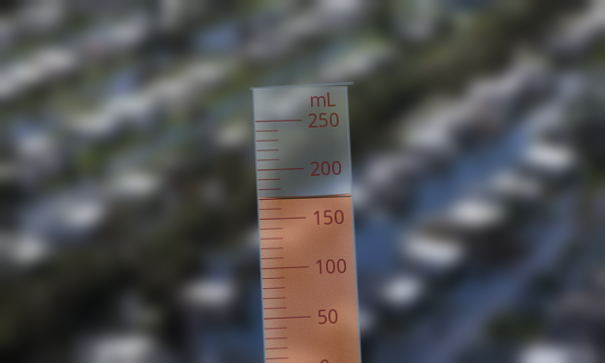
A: 170 mL
